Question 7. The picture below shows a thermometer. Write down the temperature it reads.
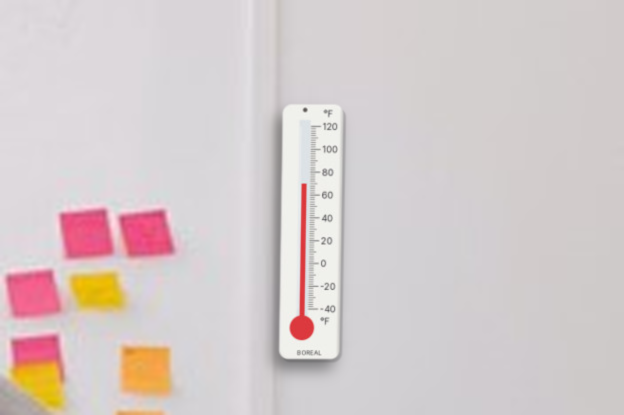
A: 70 °F
